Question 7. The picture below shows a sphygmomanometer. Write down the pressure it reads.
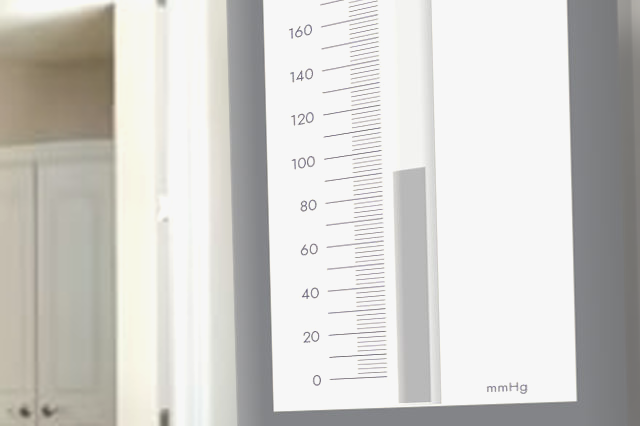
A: 90 mmHg
